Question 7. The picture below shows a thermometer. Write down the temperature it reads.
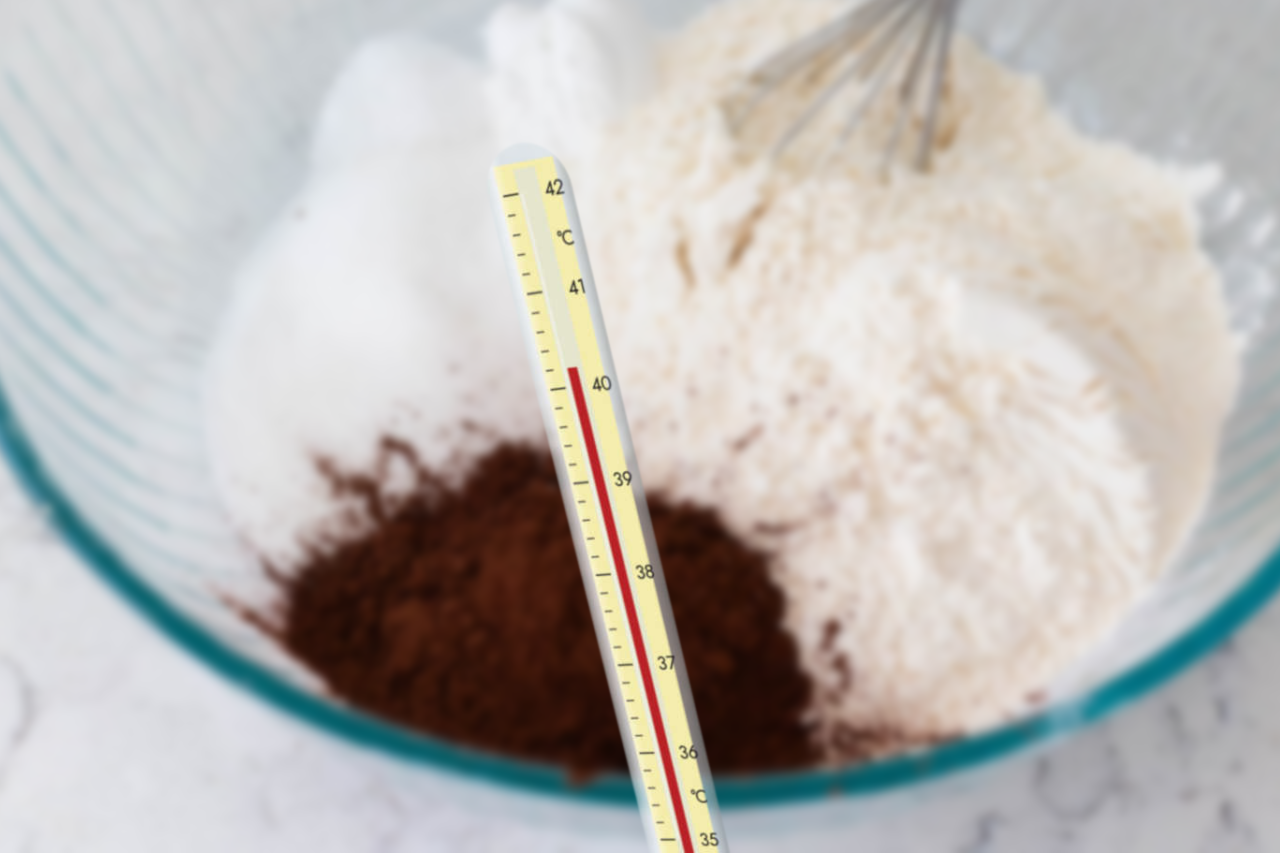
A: 40.2 °C
